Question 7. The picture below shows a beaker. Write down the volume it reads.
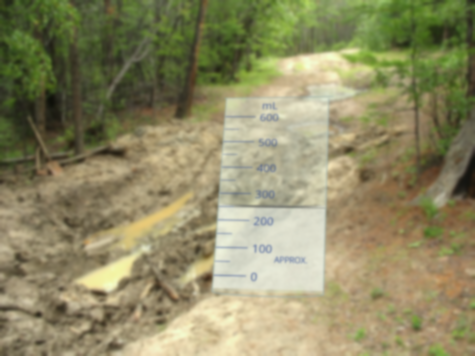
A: 250 mL
